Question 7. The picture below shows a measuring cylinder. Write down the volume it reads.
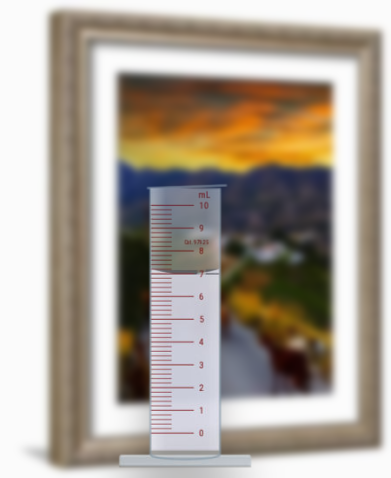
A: 7 mL
